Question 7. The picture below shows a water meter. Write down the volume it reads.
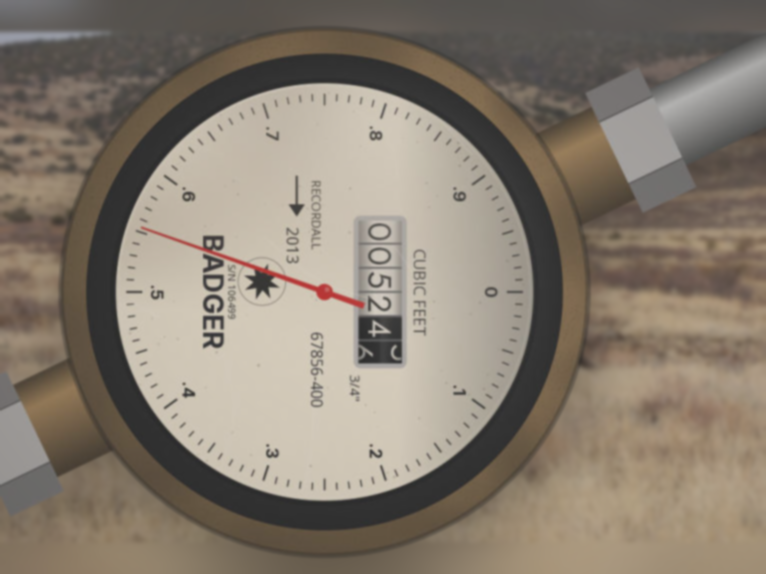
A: 5245.55 ft³
